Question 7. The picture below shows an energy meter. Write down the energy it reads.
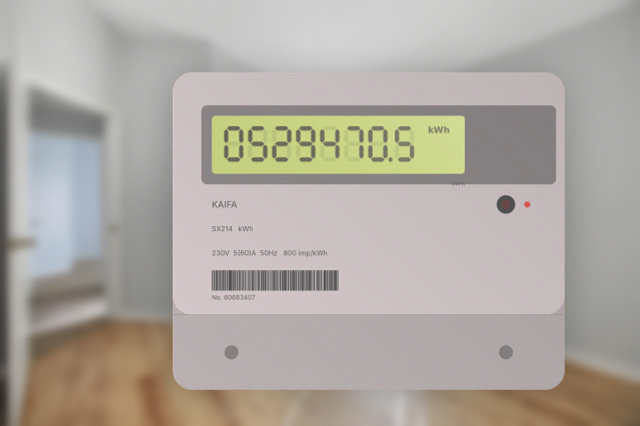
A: 529470.5 kWh
